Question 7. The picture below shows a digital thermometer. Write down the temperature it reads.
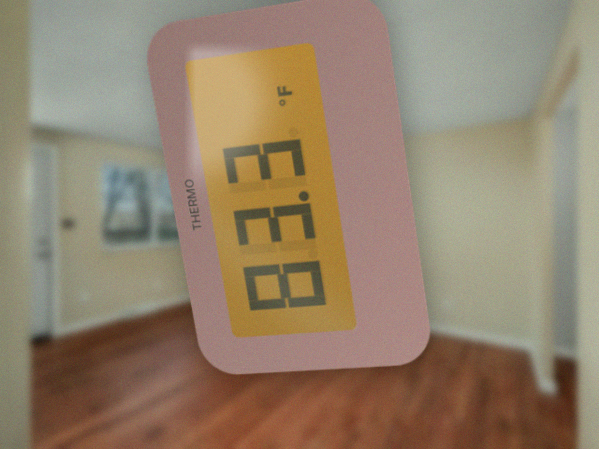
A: 83.3 °F
